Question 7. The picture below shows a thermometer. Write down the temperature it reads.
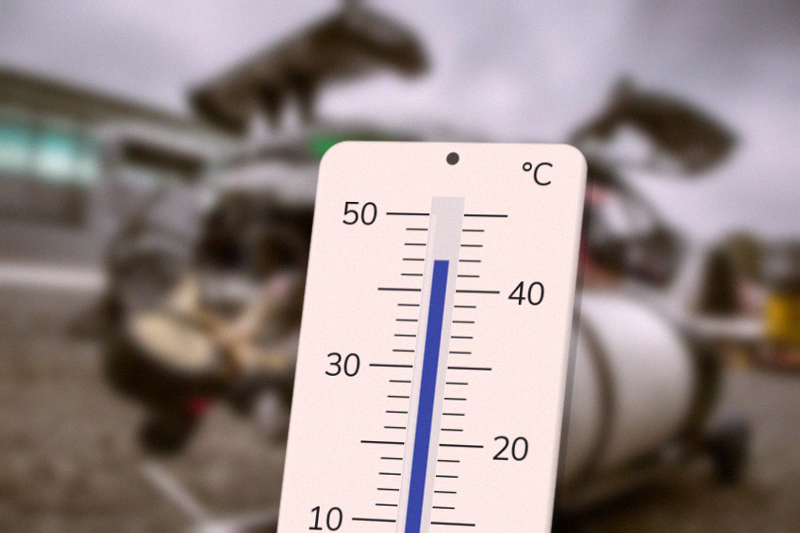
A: 44 °C
